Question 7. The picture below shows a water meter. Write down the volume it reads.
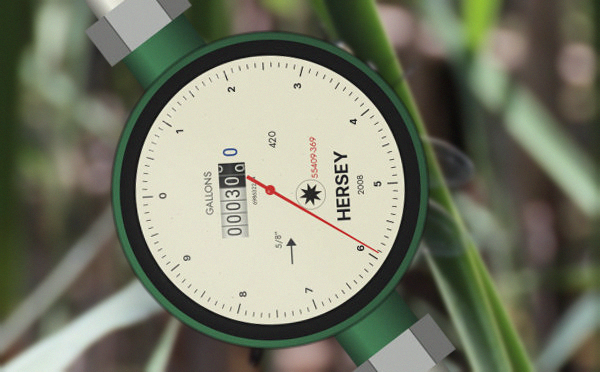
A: 3085.9 gal
